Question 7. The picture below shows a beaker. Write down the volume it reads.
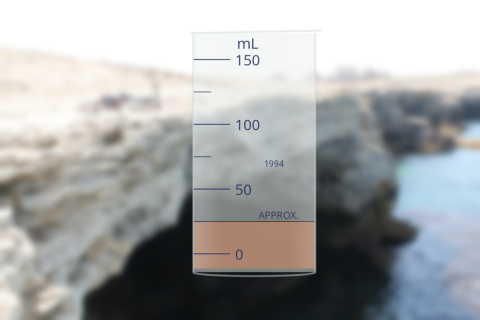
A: 25 mL
